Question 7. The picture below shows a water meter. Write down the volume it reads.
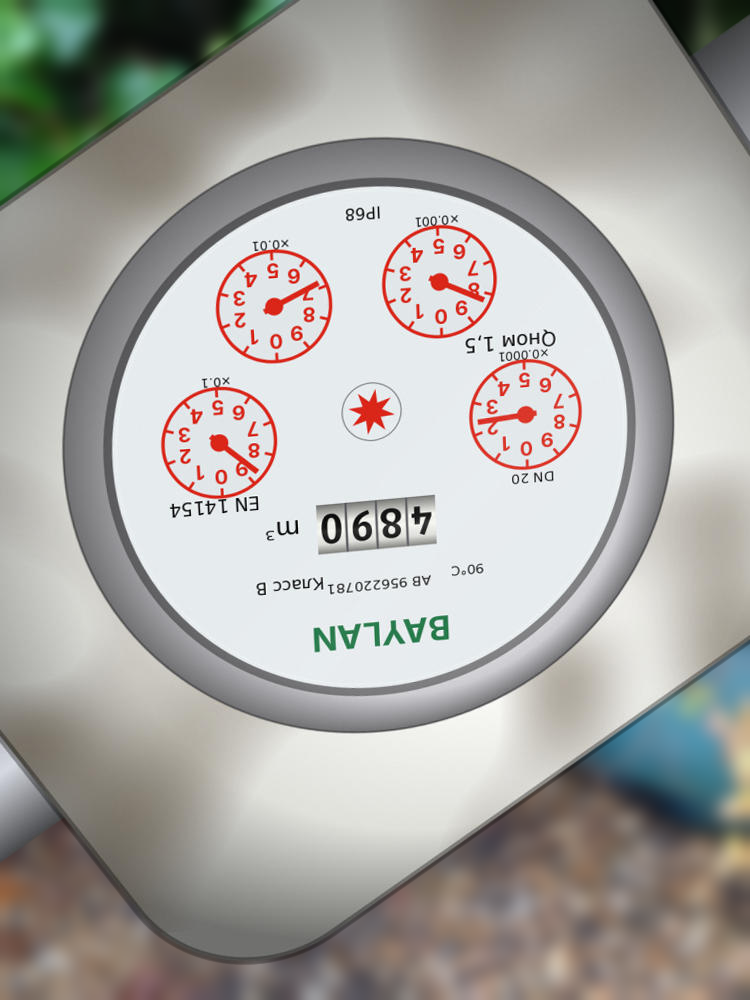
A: 4890.8682 m³
